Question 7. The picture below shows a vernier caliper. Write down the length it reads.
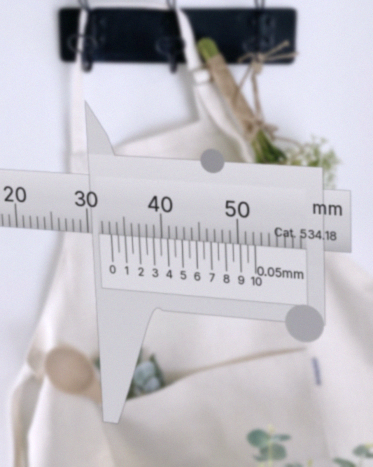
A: 33.2 mm
